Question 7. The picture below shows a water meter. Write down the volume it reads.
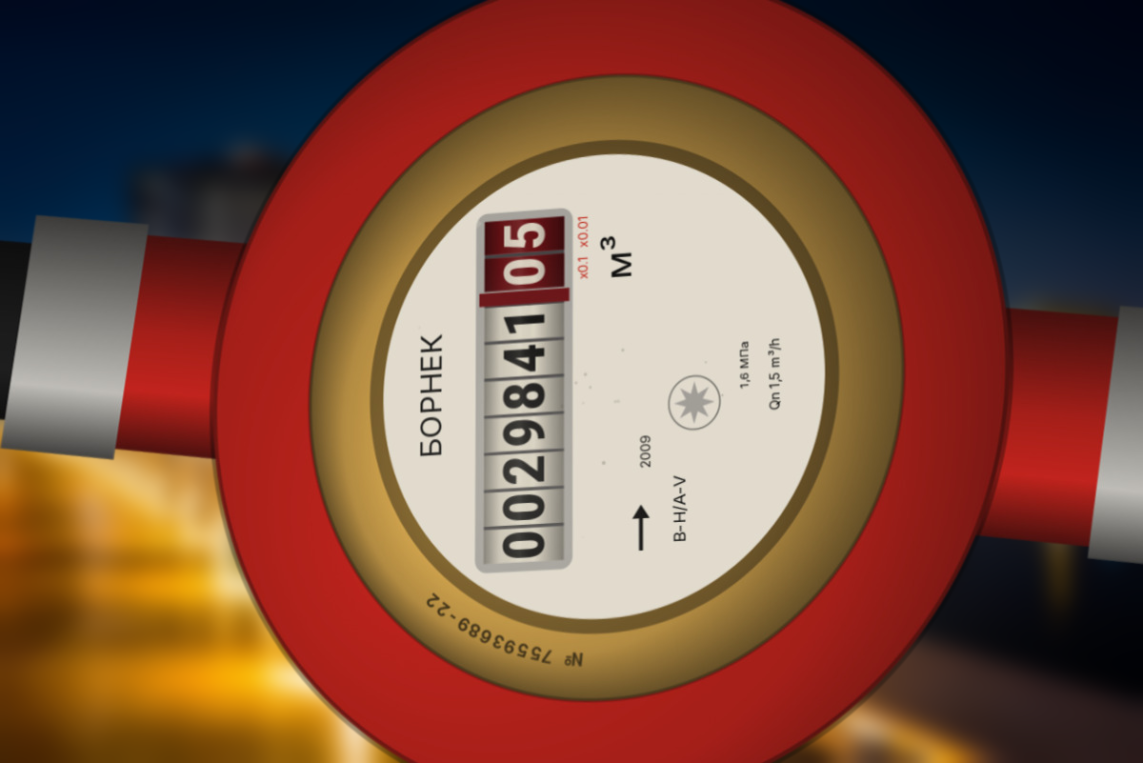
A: 29841.05 m³
